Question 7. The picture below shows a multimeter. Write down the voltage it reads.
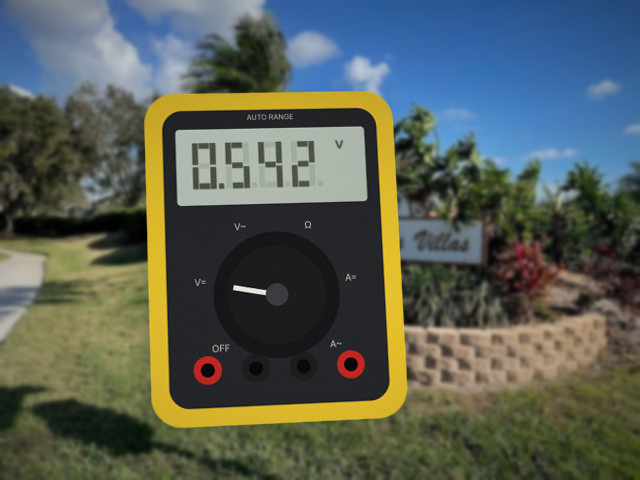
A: 0.542 V
